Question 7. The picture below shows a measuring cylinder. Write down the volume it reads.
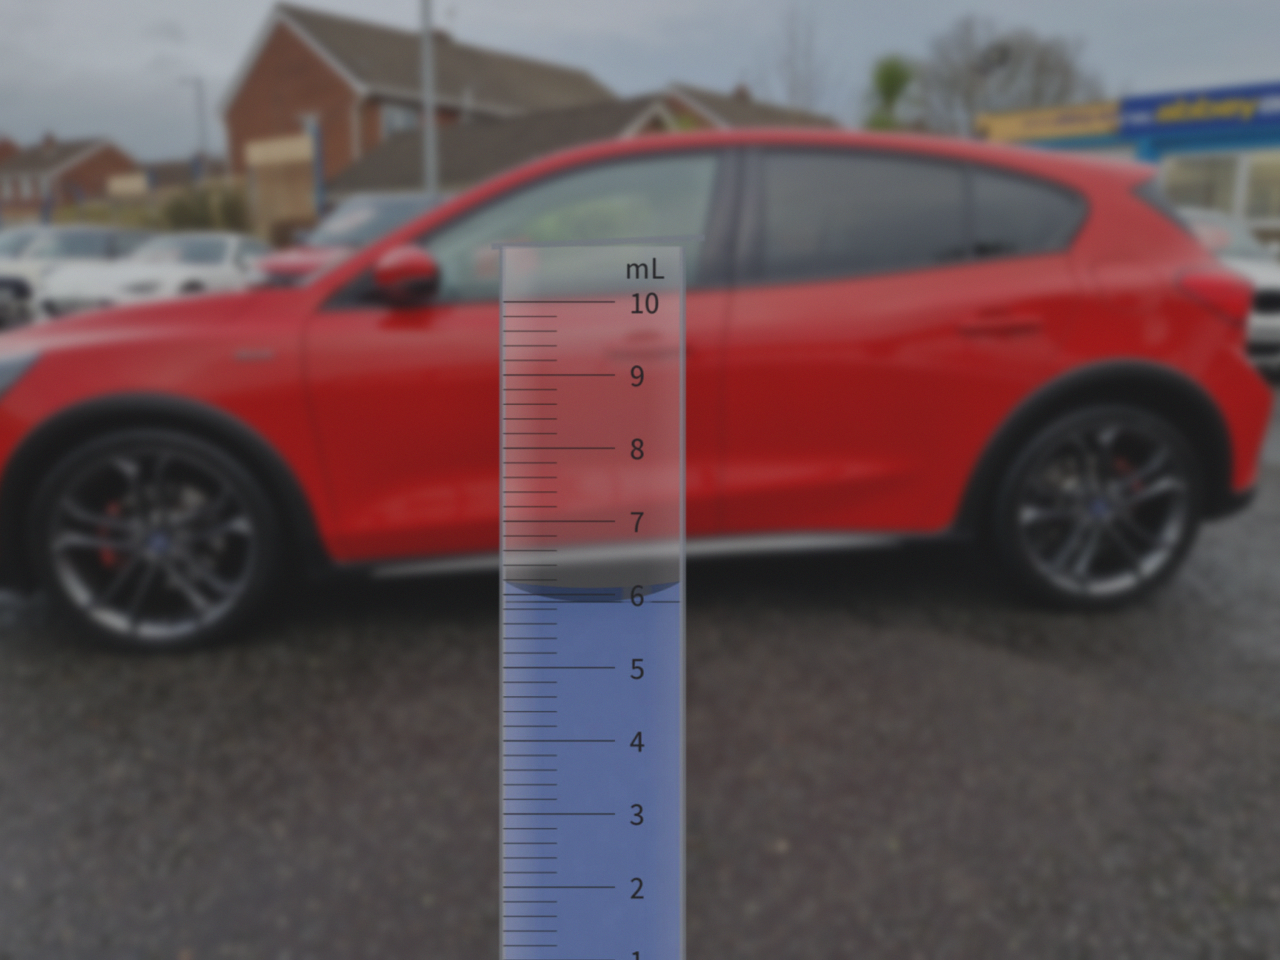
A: 5.9 mL
